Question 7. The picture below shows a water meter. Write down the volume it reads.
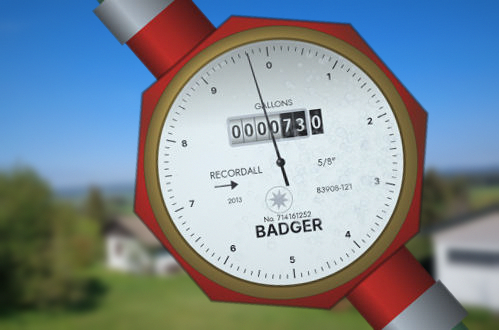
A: 729.7 gal
